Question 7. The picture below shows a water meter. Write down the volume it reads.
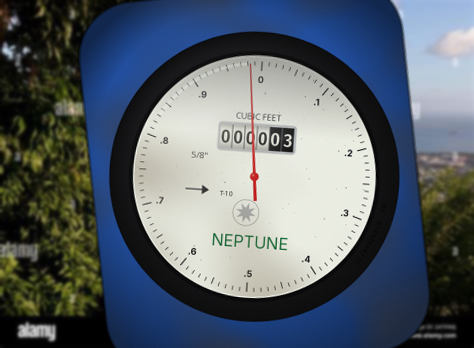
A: 2.98 ft³
